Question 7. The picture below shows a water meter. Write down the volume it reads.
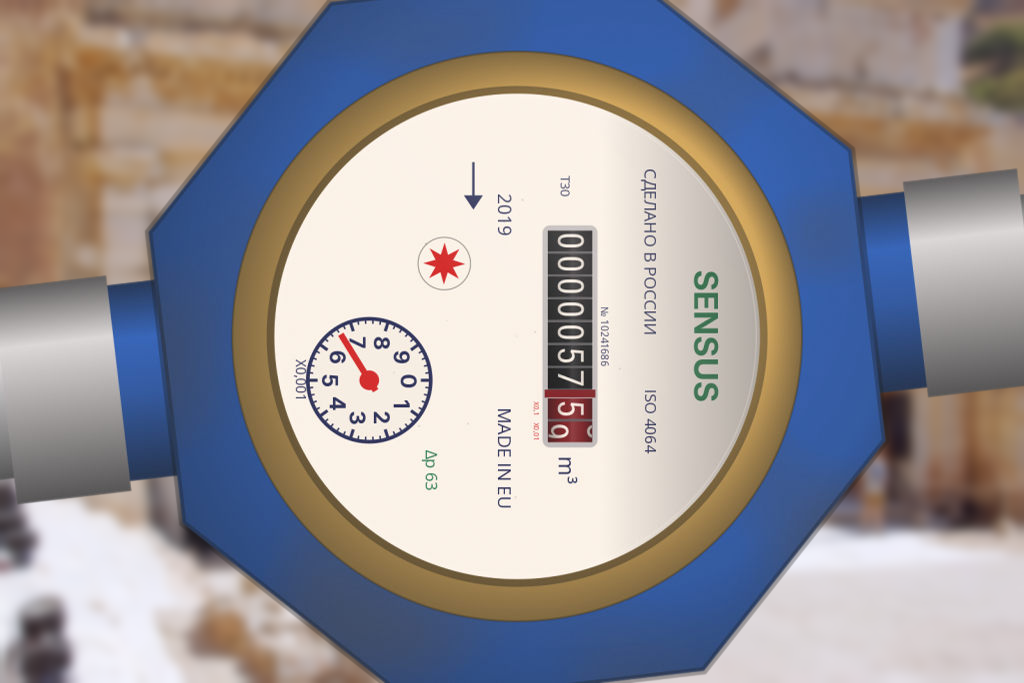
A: 57.586 m³
